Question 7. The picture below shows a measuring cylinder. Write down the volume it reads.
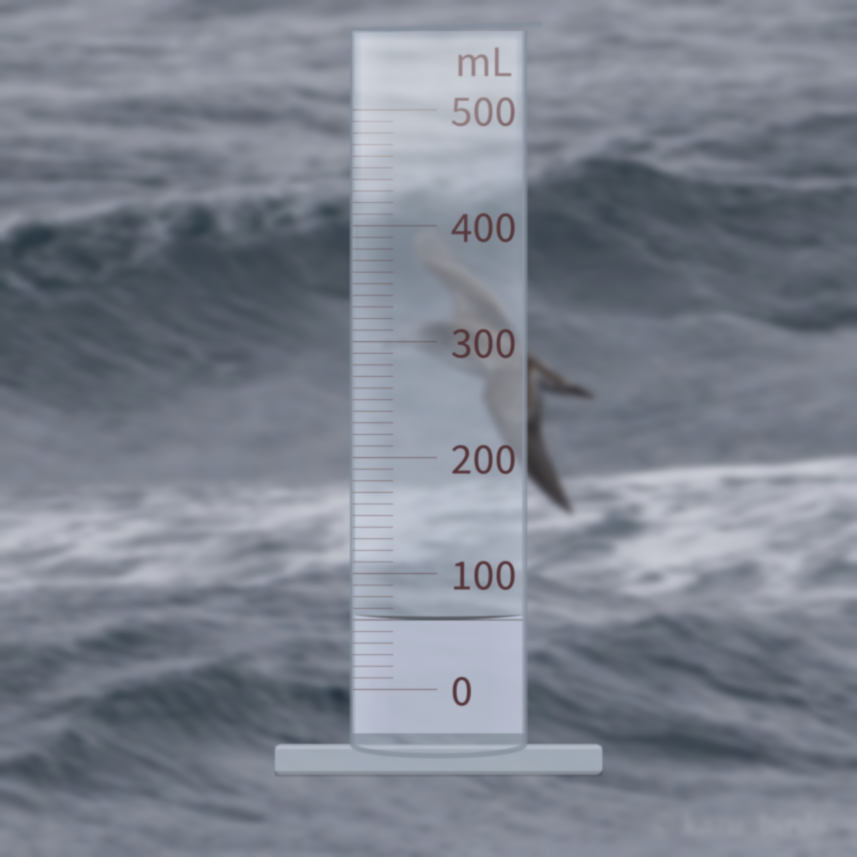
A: 60 mL
